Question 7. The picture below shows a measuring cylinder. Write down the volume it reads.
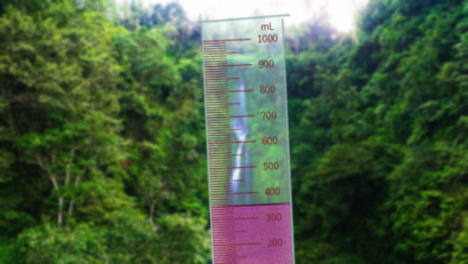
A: 350 mL
